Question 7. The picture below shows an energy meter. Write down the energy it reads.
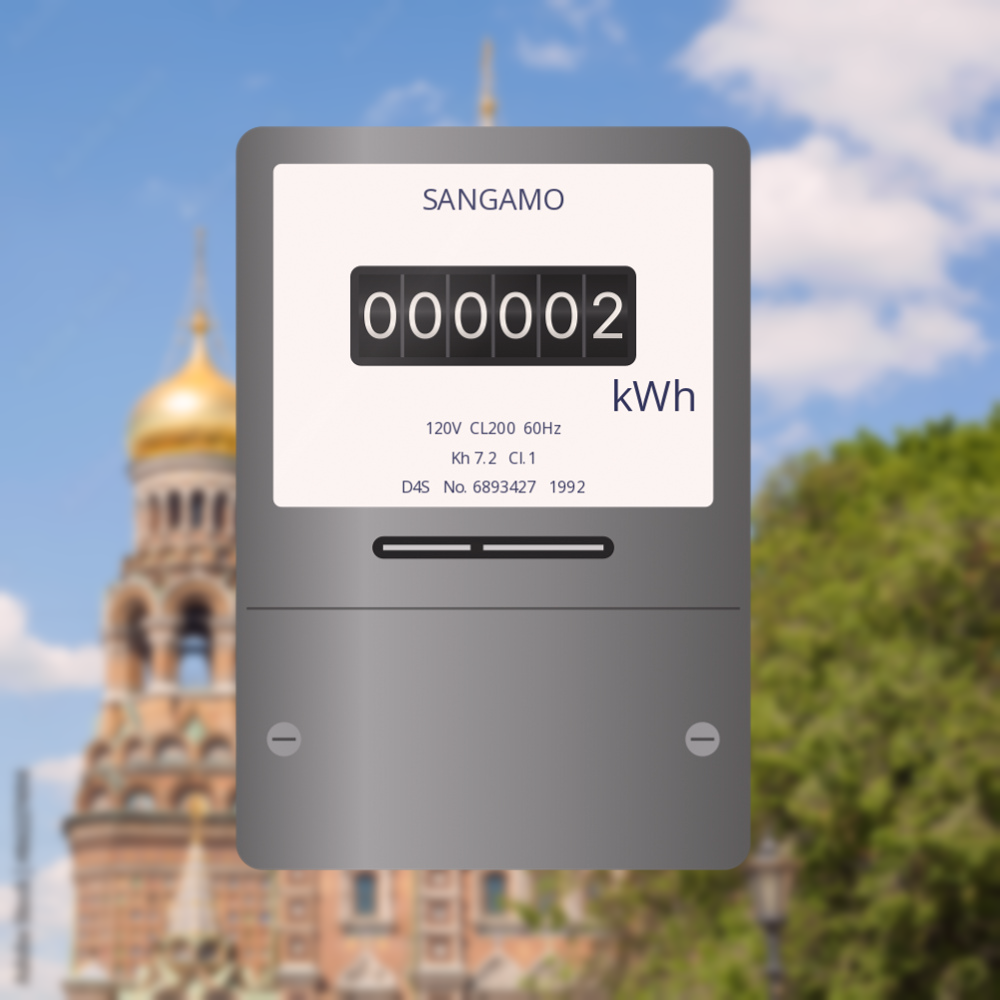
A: 2 kWh
